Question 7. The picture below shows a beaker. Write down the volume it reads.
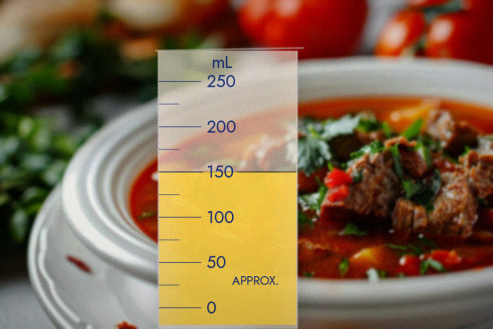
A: 150 mL
